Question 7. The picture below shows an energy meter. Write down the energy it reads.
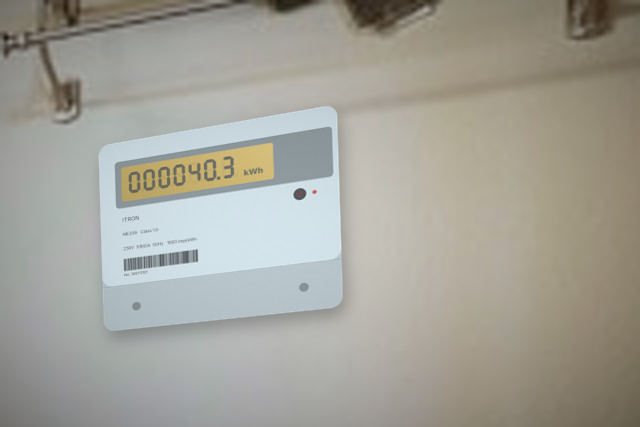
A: 40.3 kWh
